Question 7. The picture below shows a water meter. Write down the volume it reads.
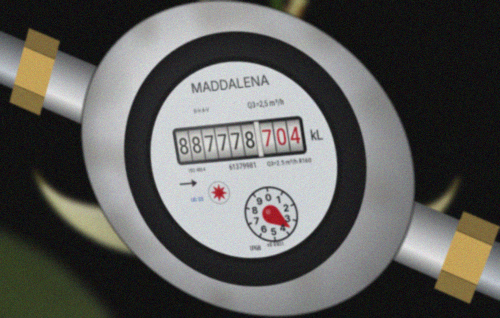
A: 887778.7043 kL
